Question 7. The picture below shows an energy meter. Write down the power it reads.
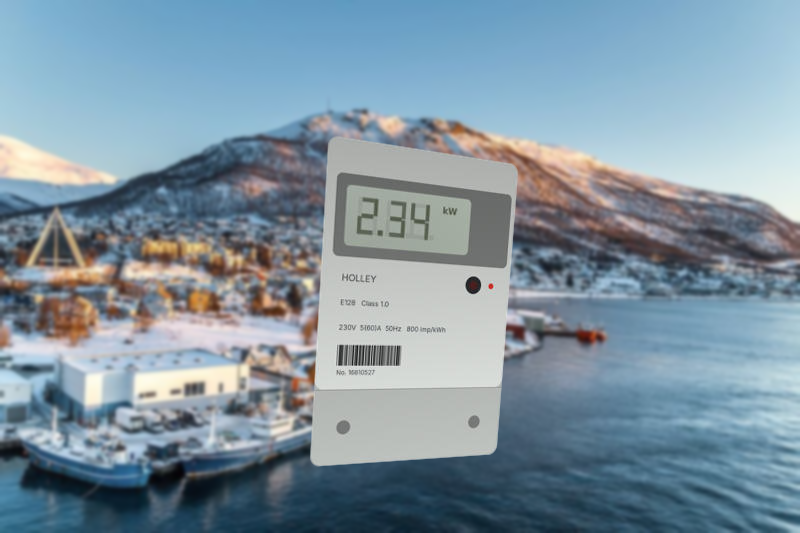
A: 2.34 kW
